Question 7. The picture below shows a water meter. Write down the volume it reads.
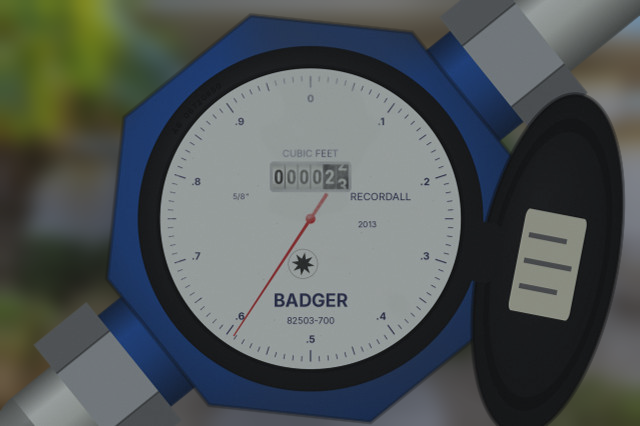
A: 22.59 ft³
